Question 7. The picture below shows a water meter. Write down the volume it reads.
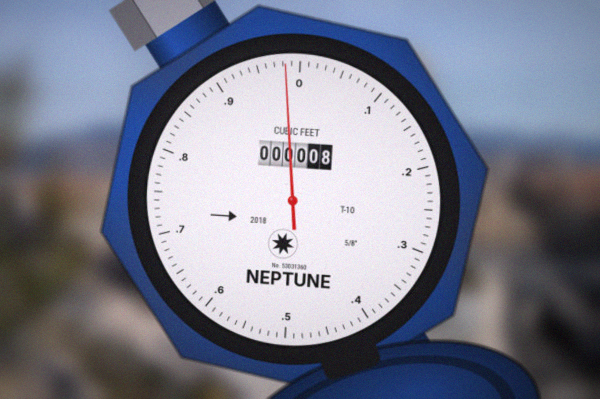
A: 7.98 ft³
